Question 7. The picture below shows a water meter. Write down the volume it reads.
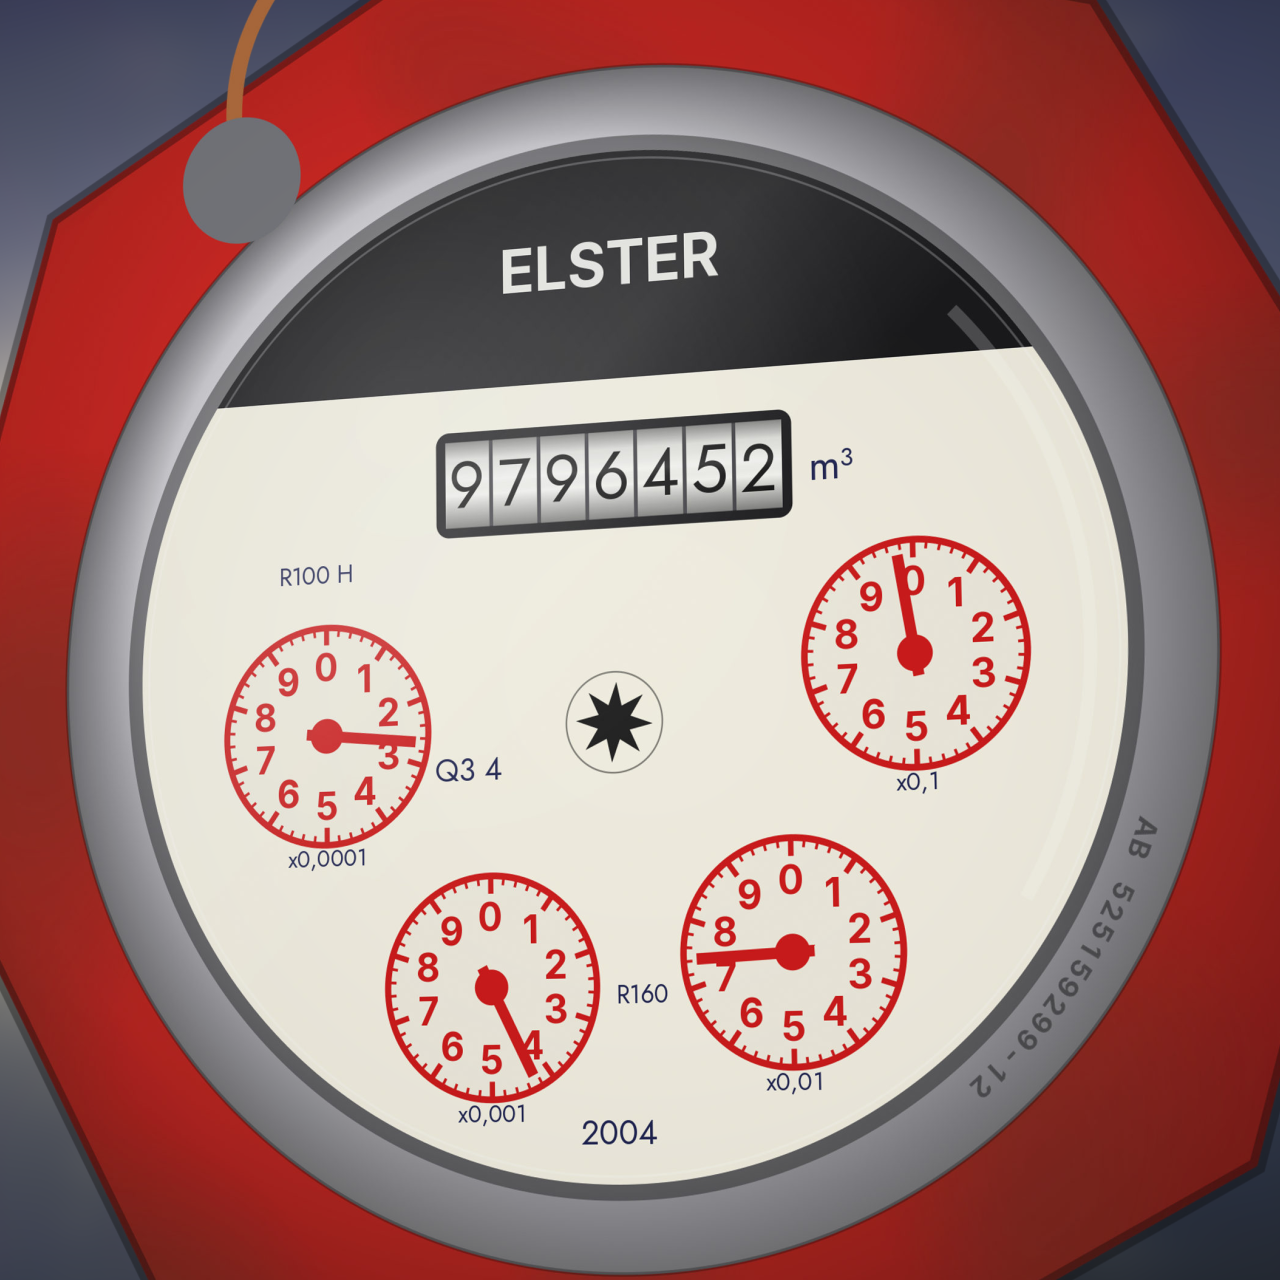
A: 9796451.9742 m³
